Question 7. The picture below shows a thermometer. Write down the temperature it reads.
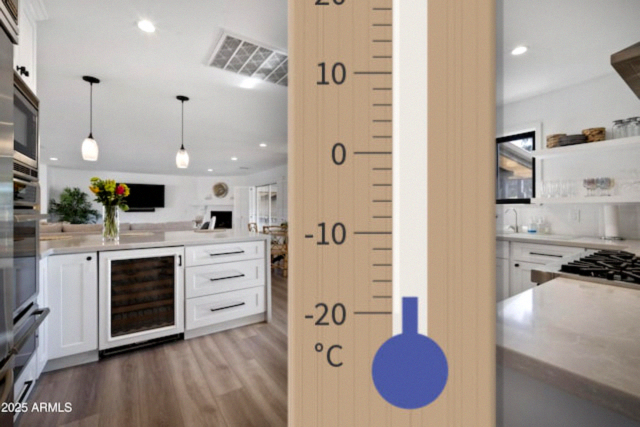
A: -18 °C
